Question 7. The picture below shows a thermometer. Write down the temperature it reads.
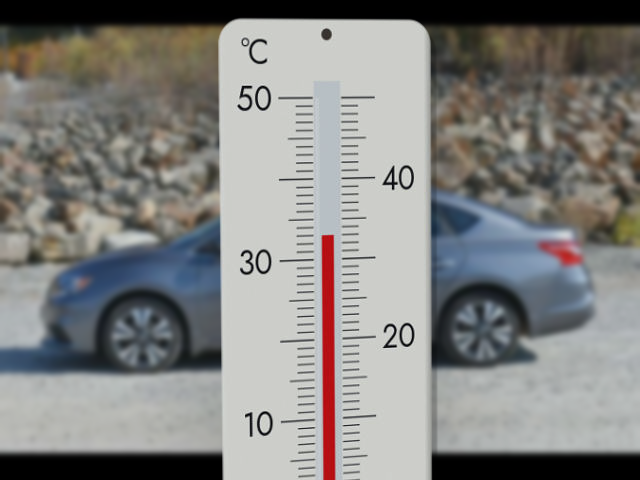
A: 33 °C
